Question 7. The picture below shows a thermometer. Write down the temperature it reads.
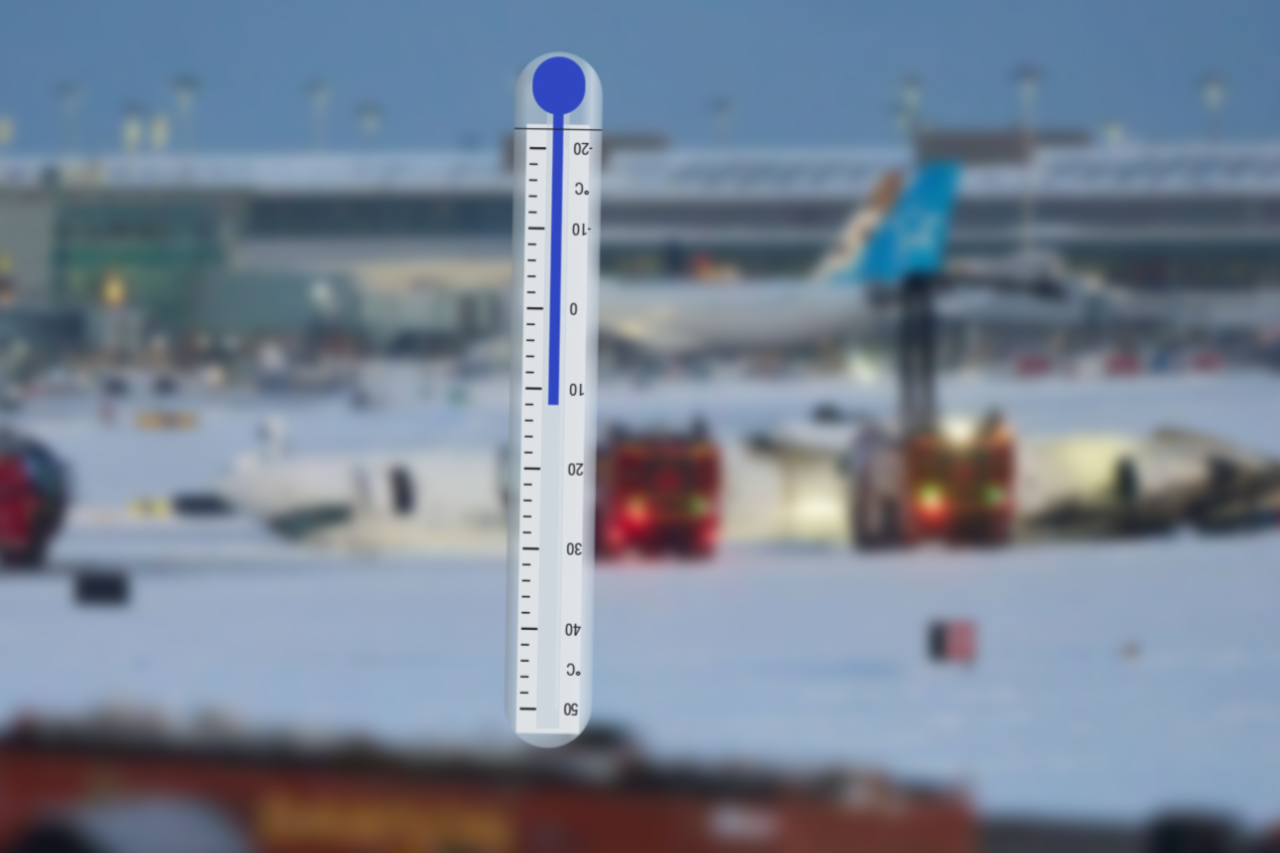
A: 12 °C
